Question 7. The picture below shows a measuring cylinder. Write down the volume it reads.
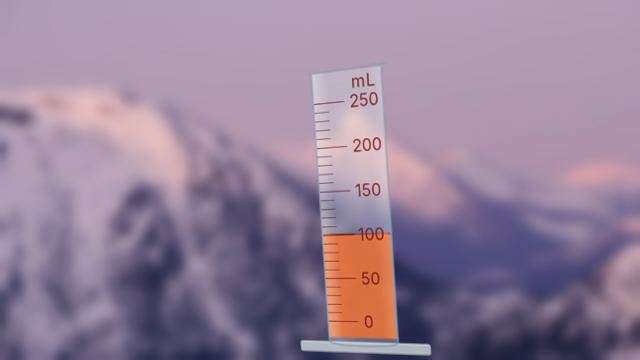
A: 100 mL
